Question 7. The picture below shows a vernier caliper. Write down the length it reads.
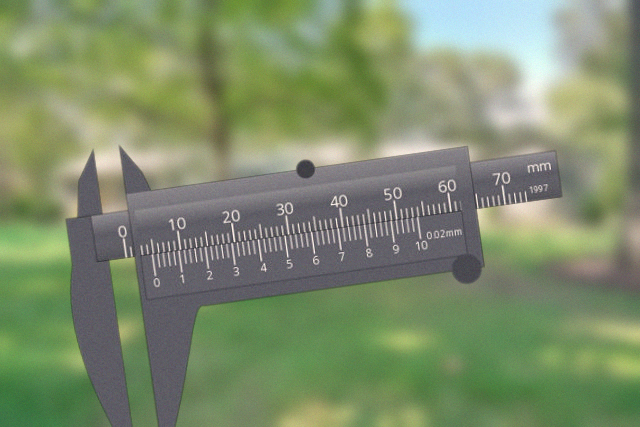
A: 4.8 mm
